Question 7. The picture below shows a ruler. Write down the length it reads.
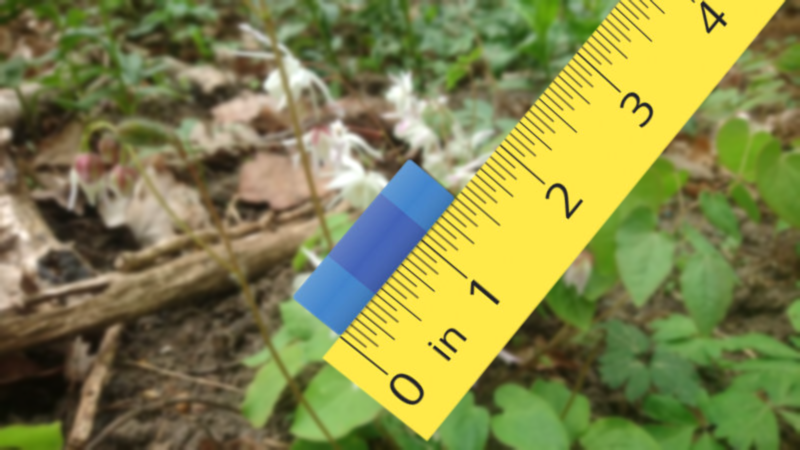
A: 1.4375 in
